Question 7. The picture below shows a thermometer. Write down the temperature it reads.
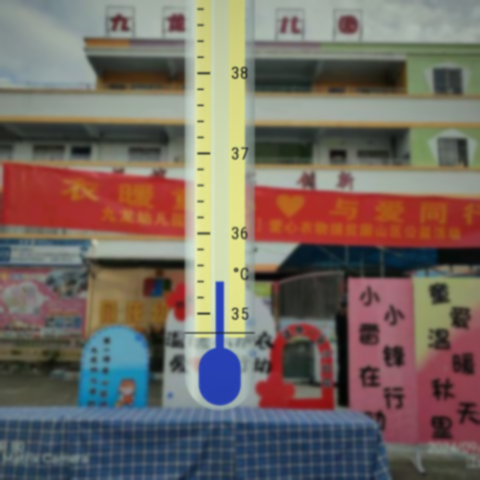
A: 35.4 °C
